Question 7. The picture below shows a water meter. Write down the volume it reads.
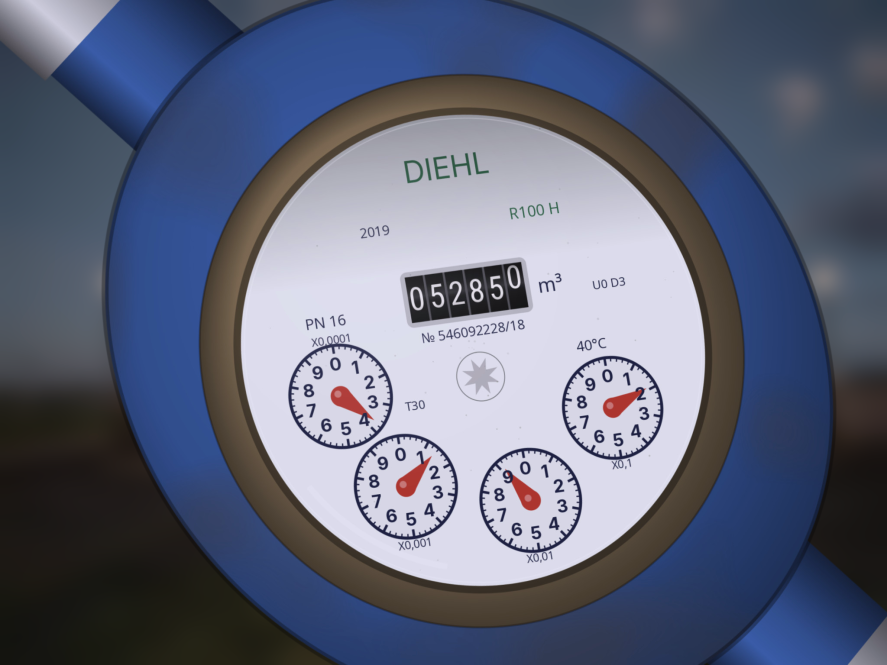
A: 52850.1913 m³
